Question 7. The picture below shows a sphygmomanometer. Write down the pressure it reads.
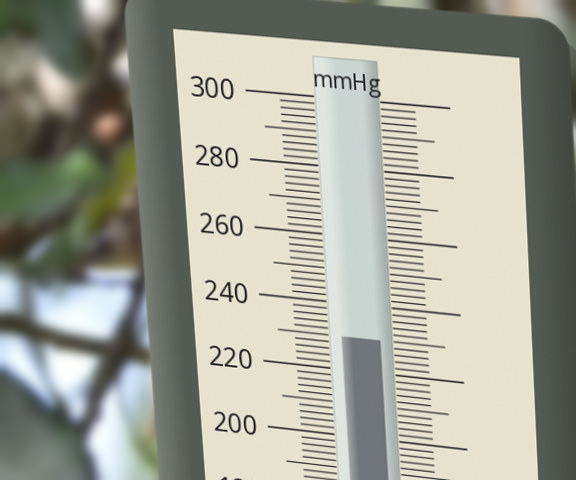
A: 230 mmHg
